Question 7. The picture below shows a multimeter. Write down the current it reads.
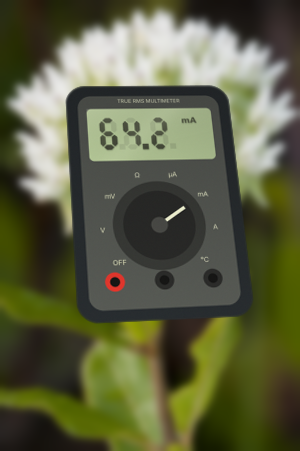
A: 64.2 mA
